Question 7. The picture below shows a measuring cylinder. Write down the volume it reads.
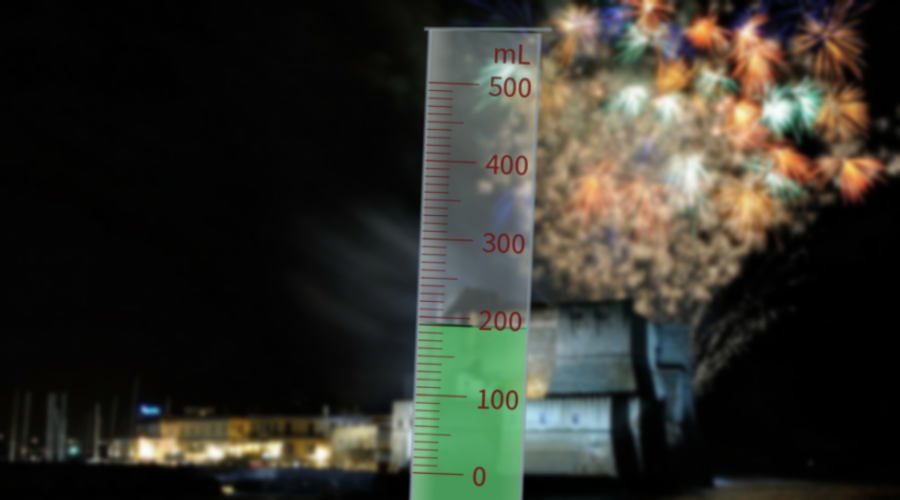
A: 190 mL
